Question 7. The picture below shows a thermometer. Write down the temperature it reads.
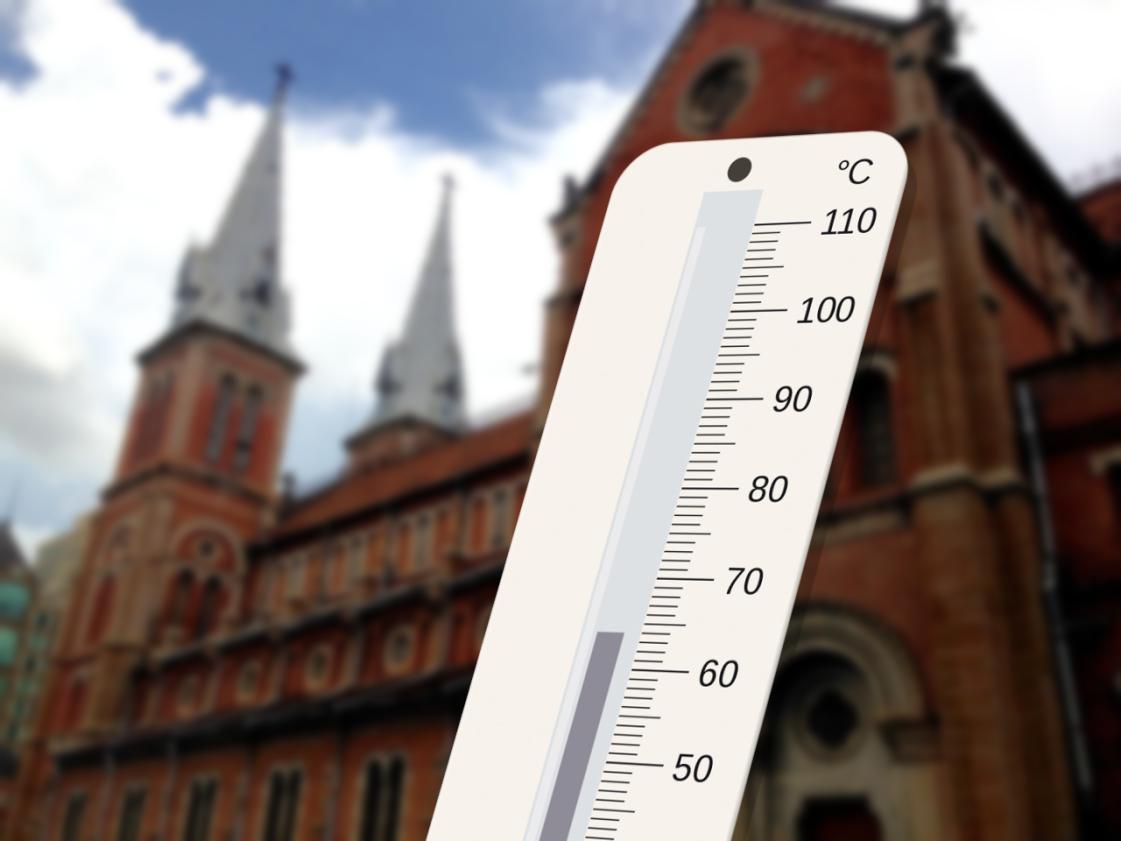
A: 64 °C
